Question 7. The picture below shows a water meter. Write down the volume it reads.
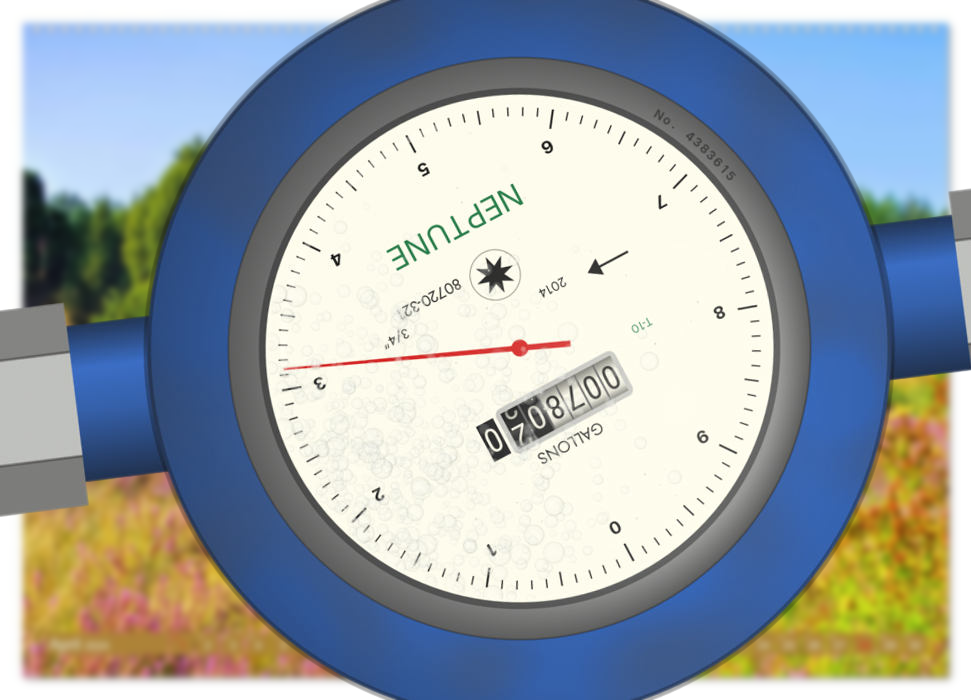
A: 78023.1 gal
